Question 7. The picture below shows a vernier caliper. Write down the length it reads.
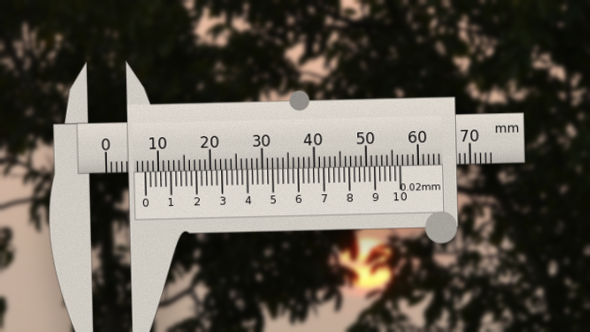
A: 7.5 mm
